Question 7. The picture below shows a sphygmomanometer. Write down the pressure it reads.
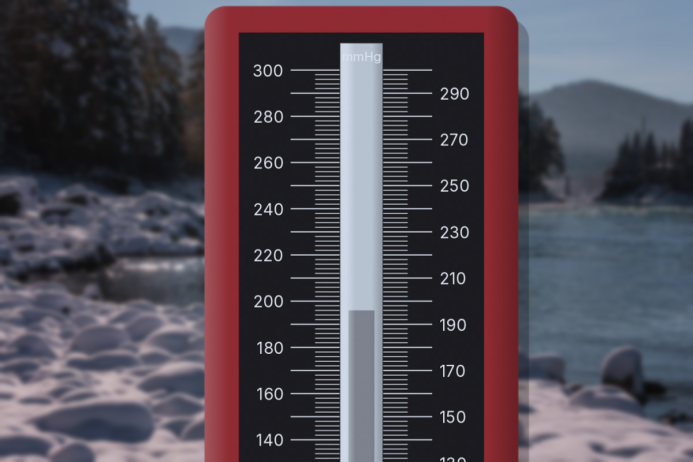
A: 196 mmHg
